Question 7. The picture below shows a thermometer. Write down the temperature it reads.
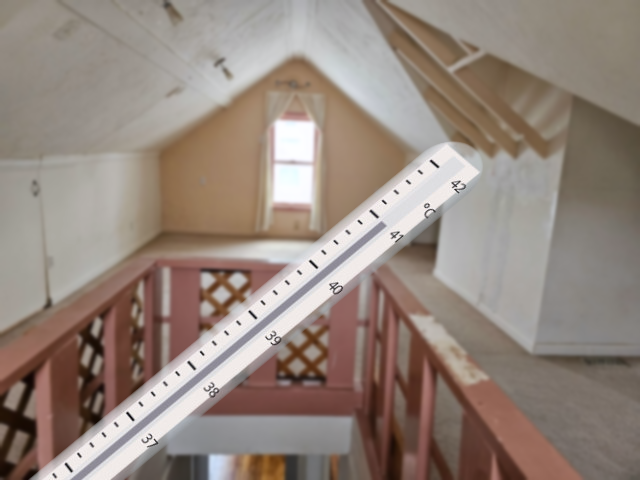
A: 41 °C
